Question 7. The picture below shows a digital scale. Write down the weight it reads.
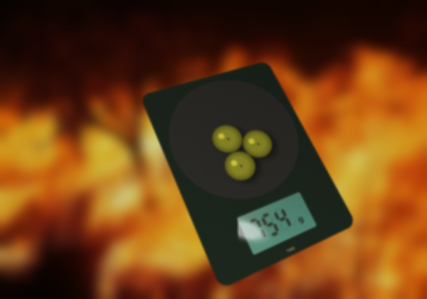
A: 754 g
